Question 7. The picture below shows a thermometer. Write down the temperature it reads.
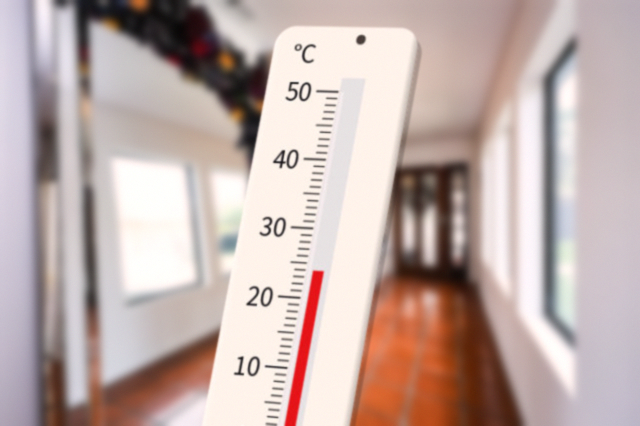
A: 24 °C
